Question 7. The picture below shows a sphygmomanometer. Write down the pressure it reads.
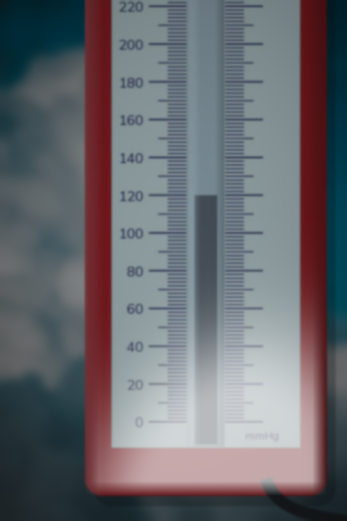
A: 120 mmHg
